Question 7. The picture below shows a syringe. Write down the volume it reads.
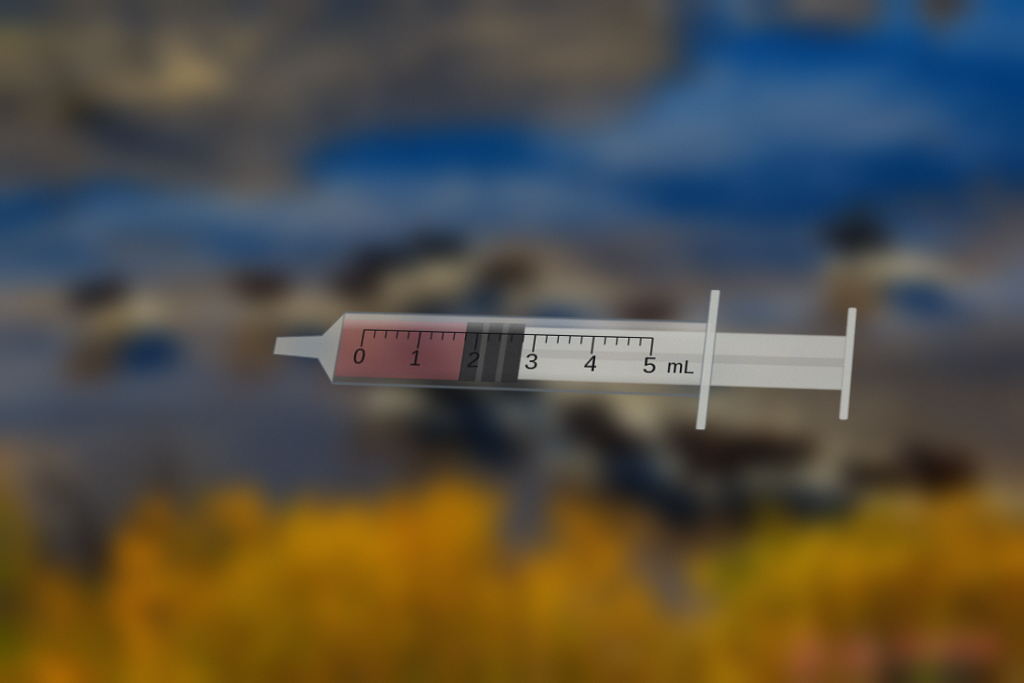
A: 1.8 mL
